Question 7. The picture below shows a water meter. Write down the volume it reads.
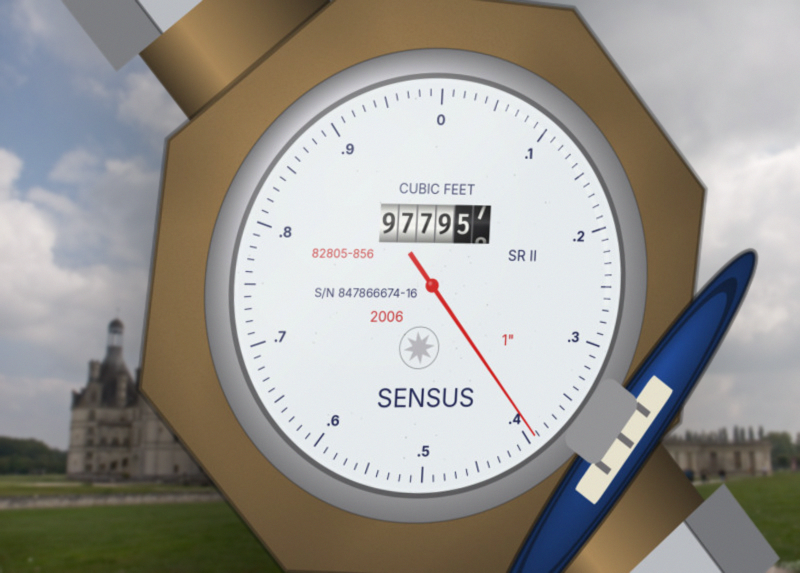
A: 977957.39 ft³
